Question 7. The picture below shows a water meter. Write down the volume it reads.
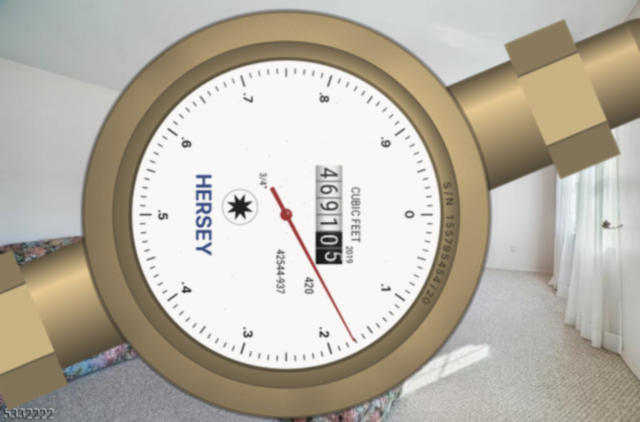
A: 469105.17 ft³
